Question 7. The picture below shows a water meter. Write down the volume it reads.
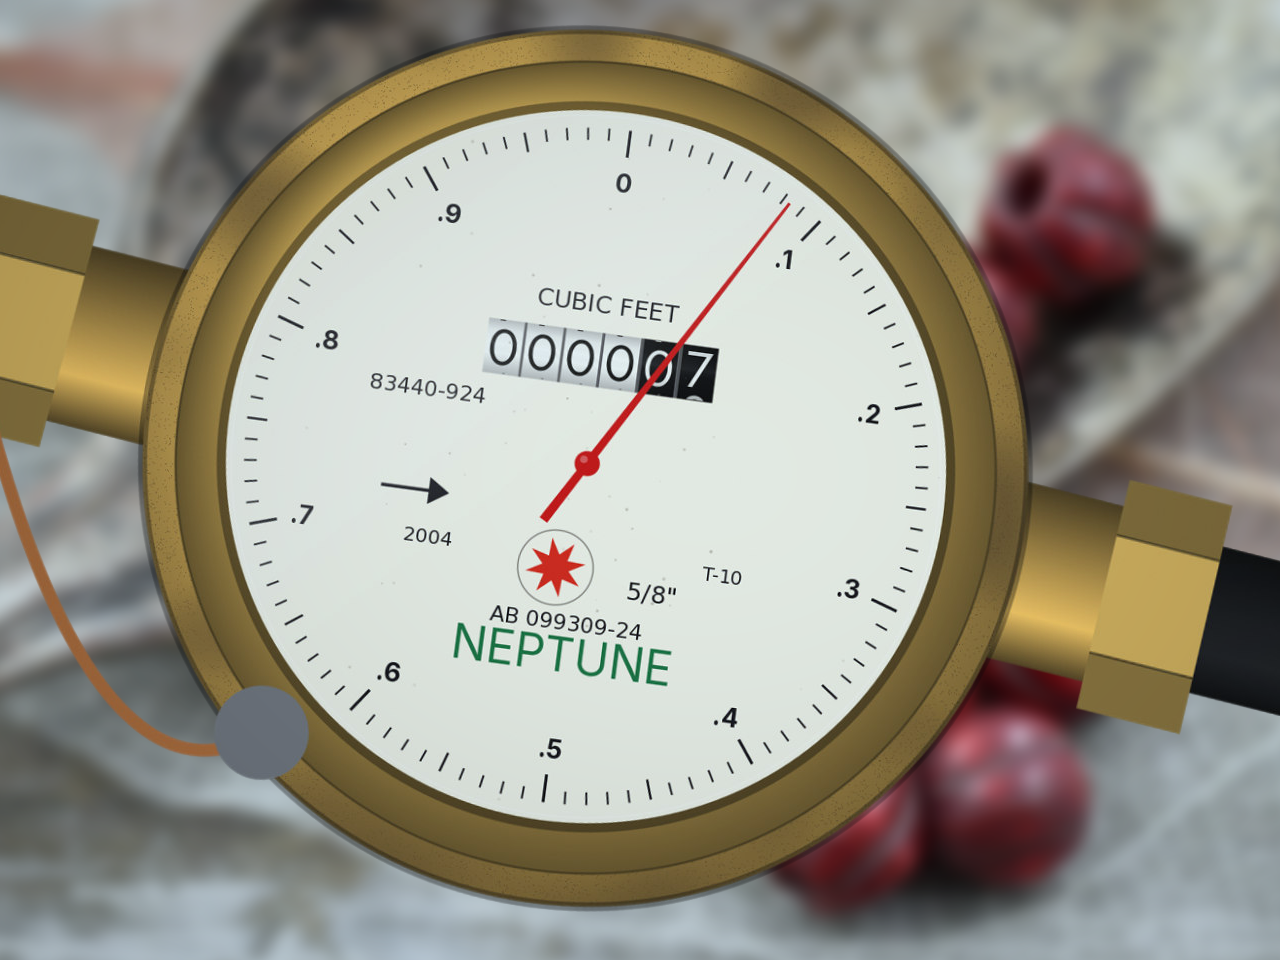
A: 7.08 ft³
